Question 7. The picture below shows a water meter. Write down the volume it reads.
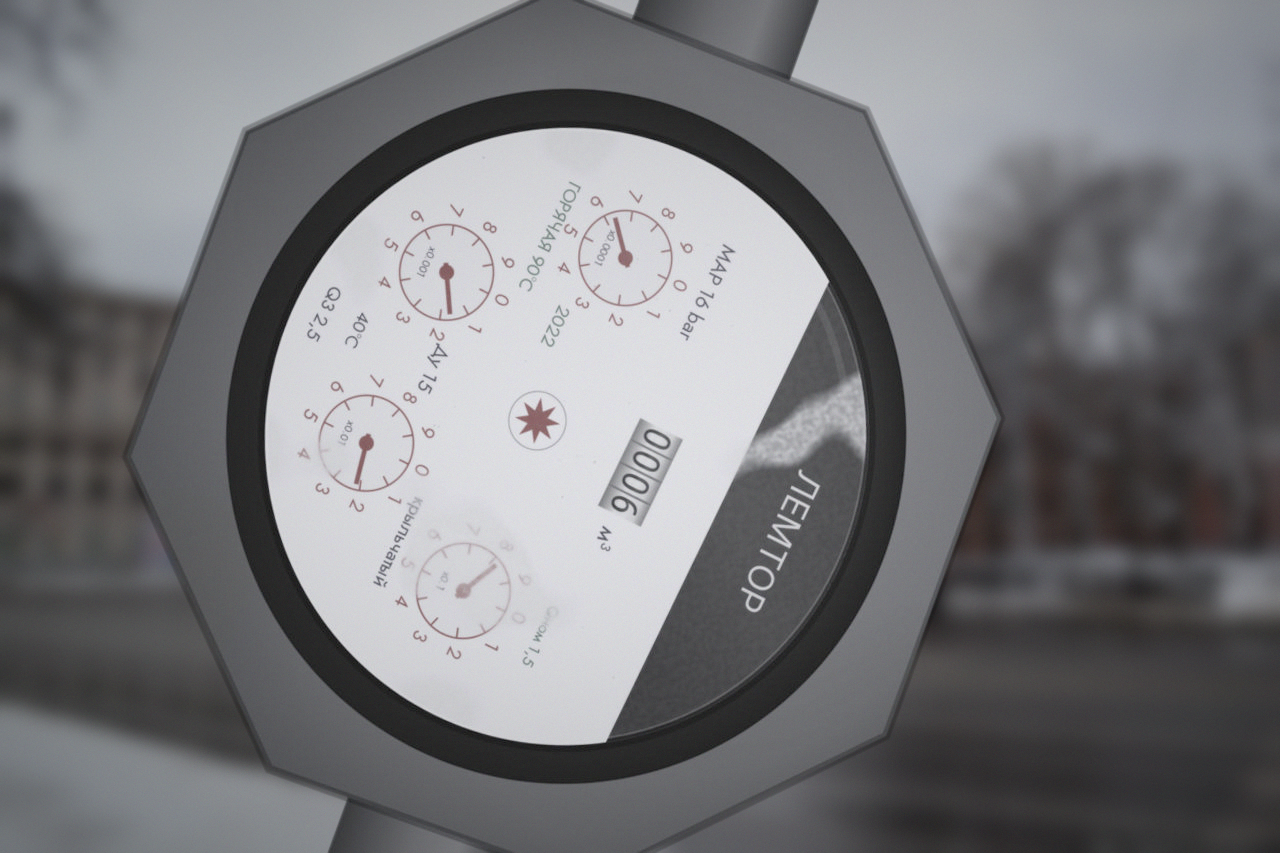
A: 6.8216 m³
